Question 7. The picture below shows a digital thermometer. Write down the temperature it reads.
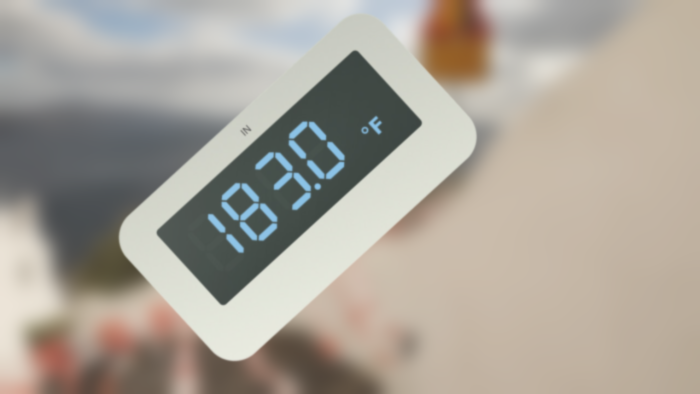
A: 183.0 °F
